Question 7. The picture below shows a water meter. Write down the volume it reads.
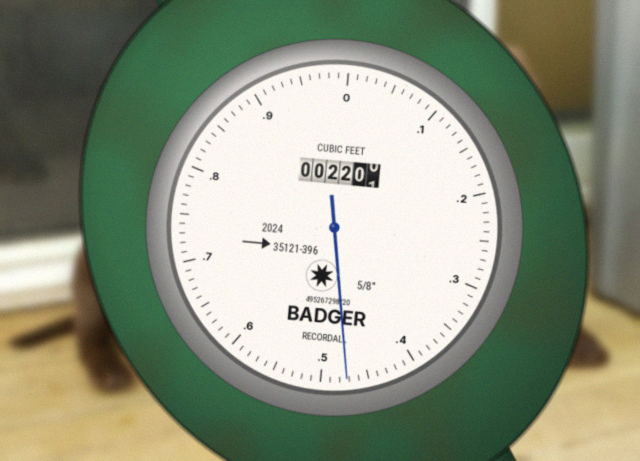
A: 2200.47 ft³
